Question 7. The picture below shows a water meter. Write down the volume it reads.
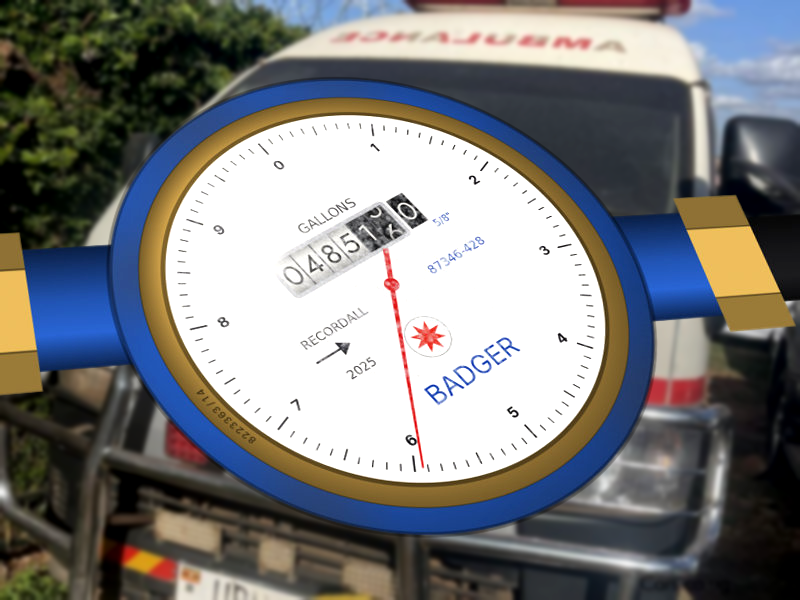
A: 485155.9 gal
